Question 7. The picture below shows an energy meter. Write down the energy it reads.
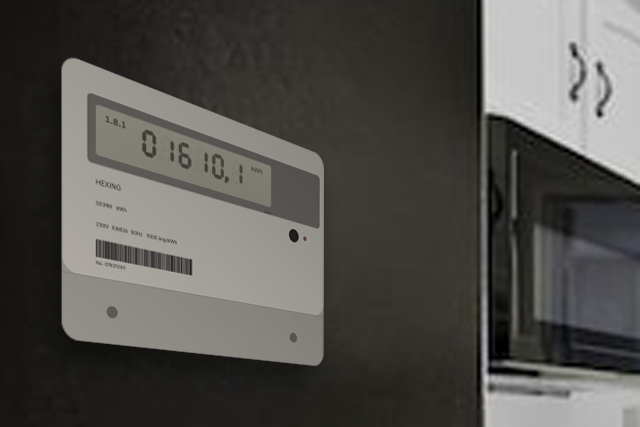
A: 1610.1 kWh
